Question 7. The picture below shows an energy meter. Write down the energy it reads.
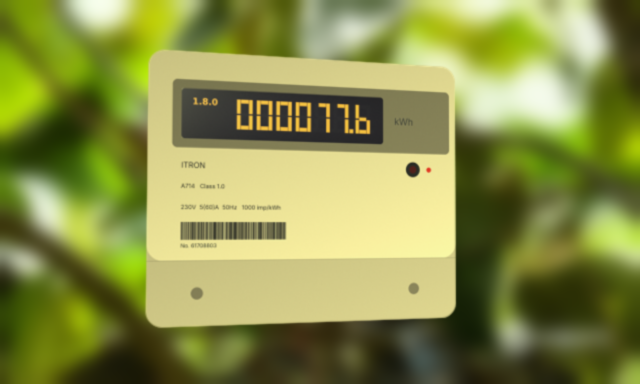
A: 77.6 kWh
